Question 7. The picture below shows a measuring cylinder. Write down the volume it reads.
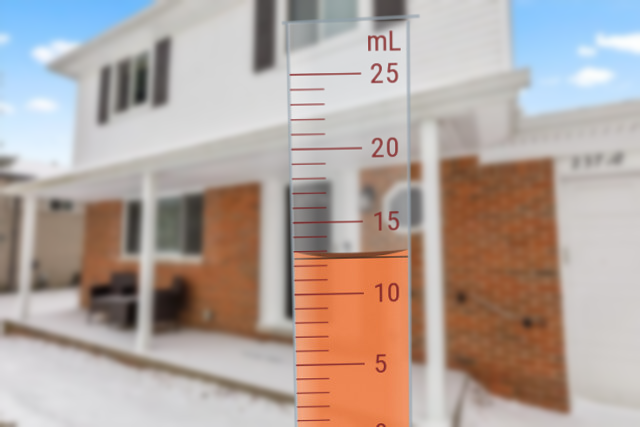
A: 12.5 mL
